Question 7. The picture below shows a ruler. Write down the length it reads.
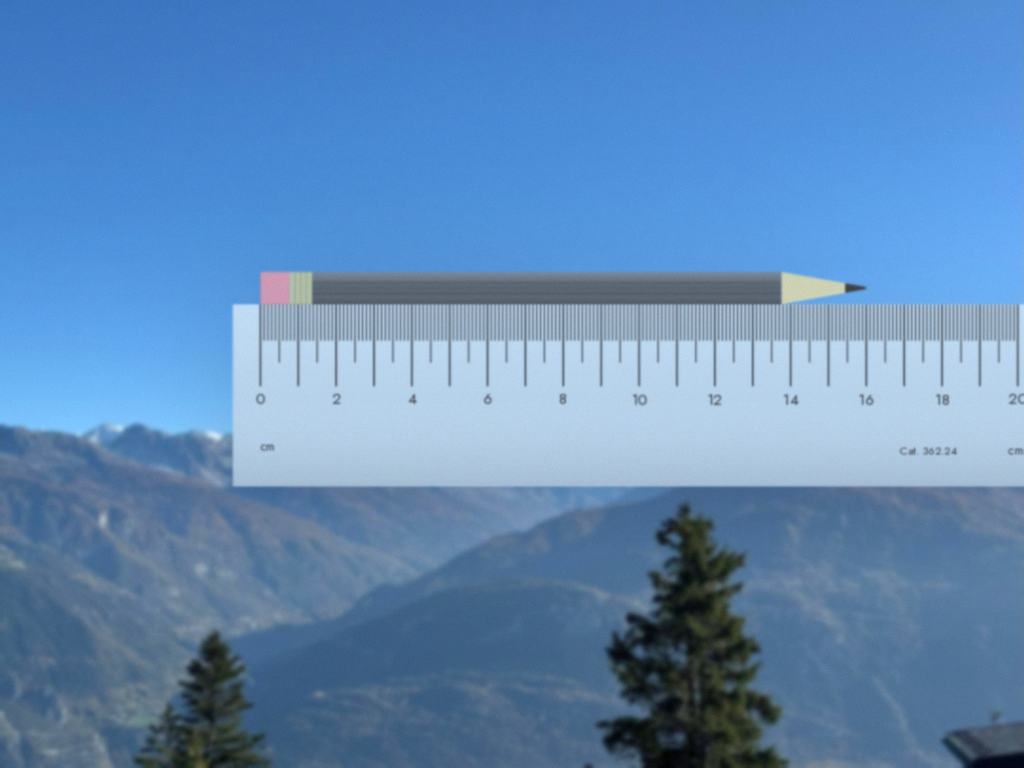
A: 16 cm
